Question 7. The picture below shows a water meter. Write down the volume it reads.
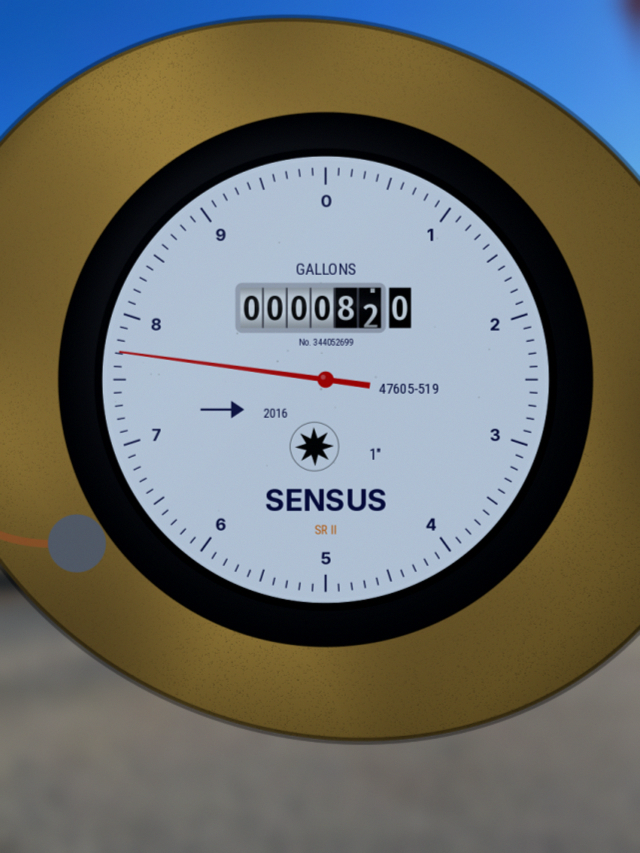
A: 817.7 gal
